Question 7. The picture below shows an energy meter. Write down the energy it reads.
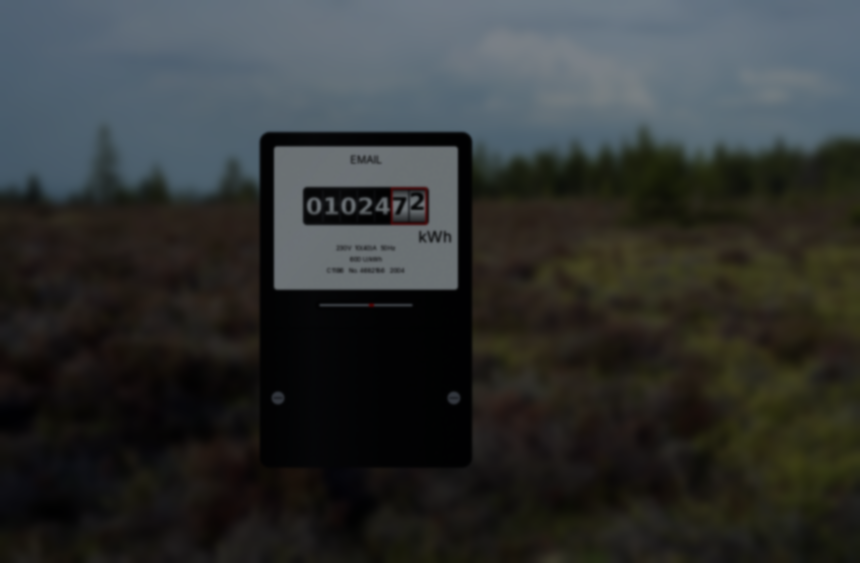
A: 1024.72 kWh
